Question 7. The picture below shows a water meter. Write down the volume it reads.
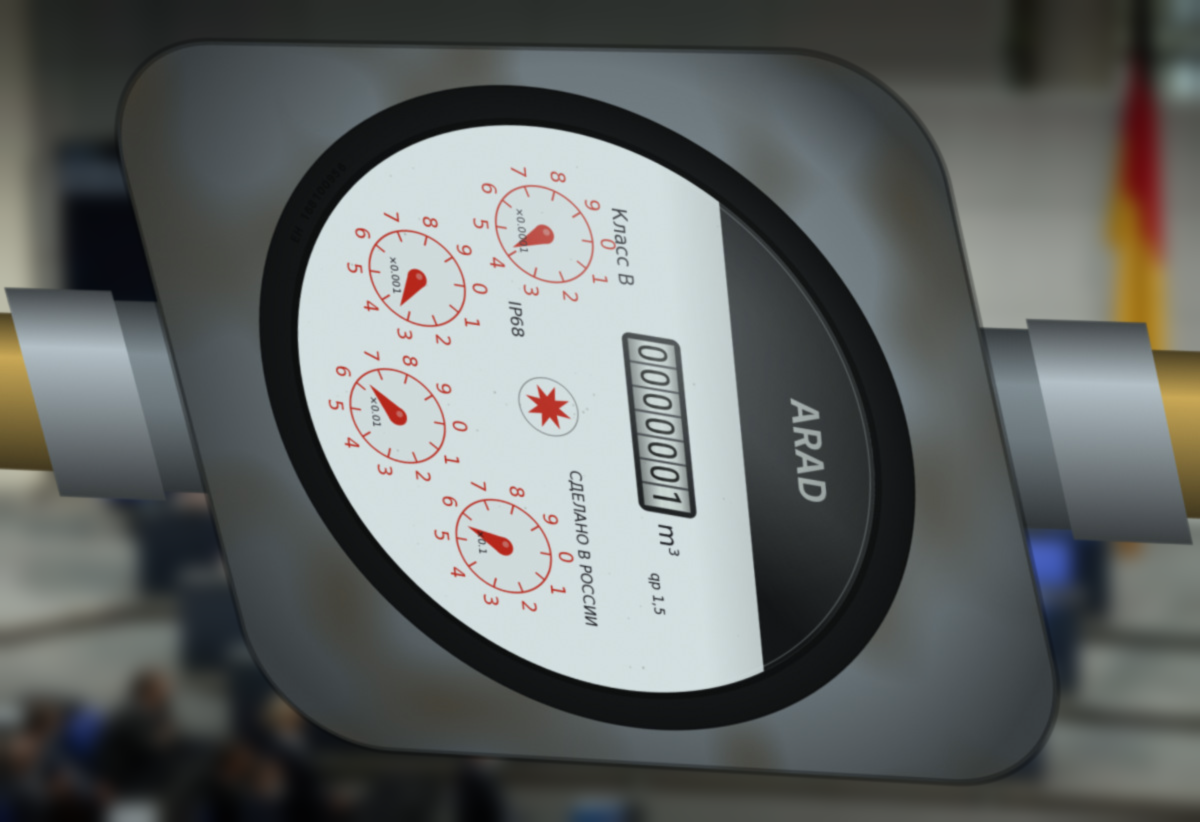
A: 1.5634 m³
